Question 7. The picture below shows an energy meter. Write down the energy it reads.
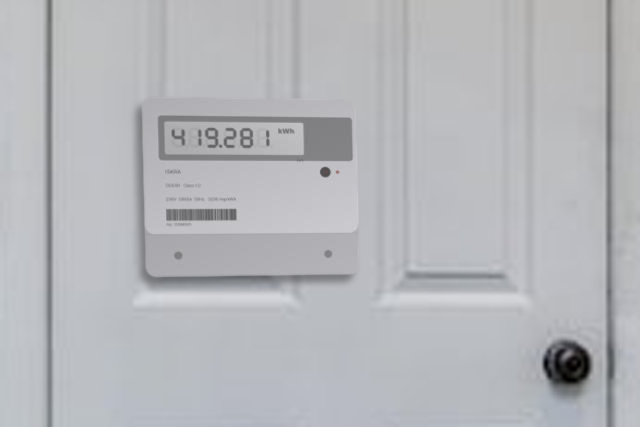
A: 419.281 kWh
